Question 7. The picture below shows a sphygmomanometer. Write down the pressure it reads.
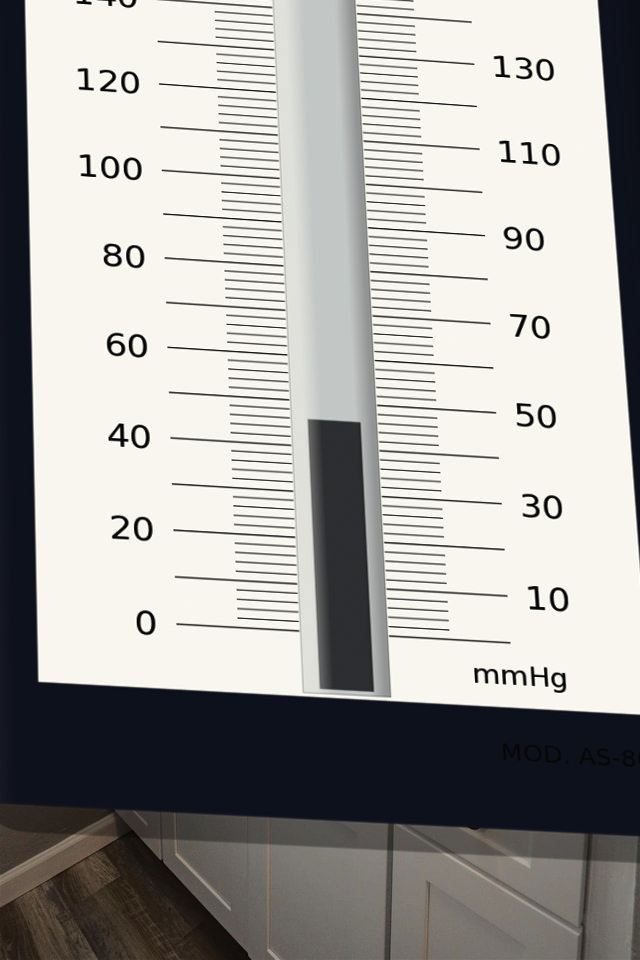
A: 46 mmHg
